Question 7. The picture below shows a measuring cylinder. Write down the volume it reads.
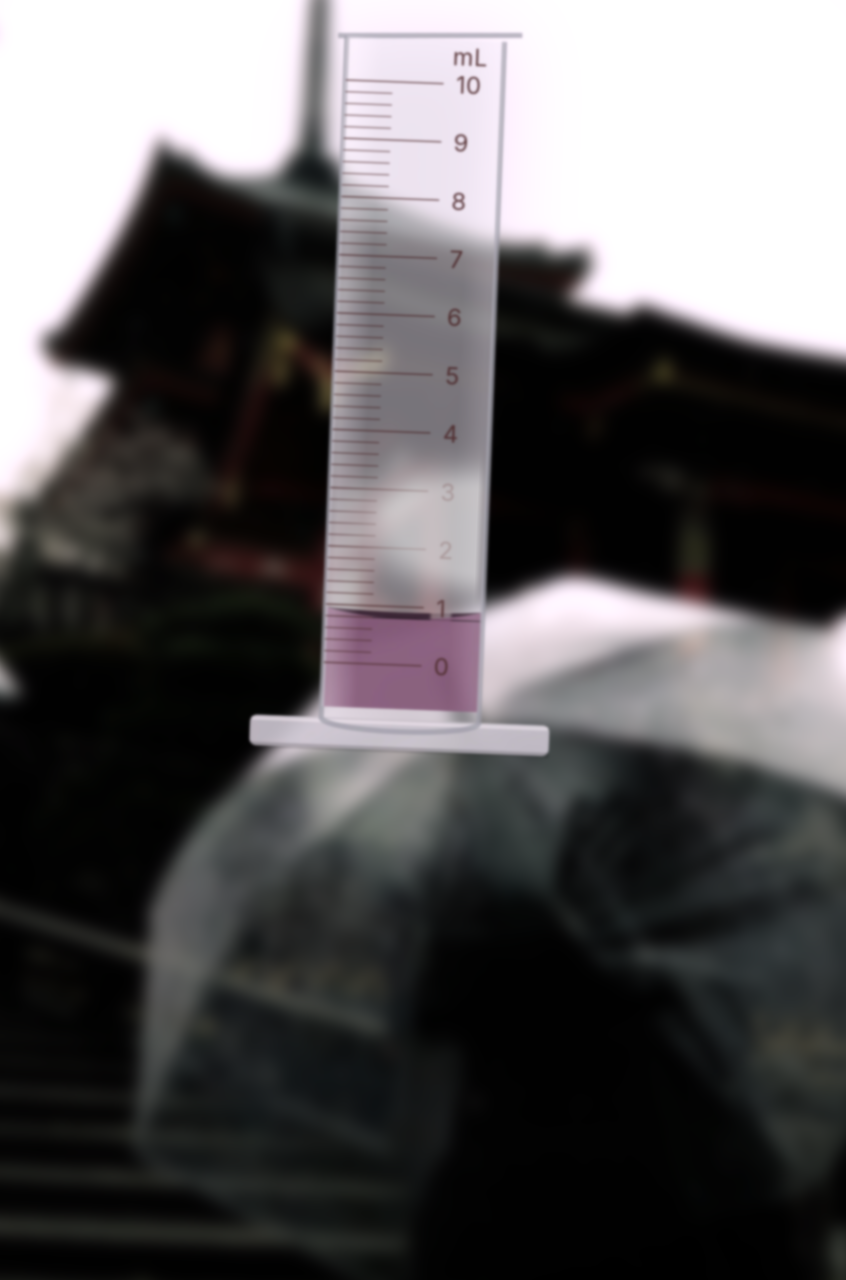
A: 0.8 mL
